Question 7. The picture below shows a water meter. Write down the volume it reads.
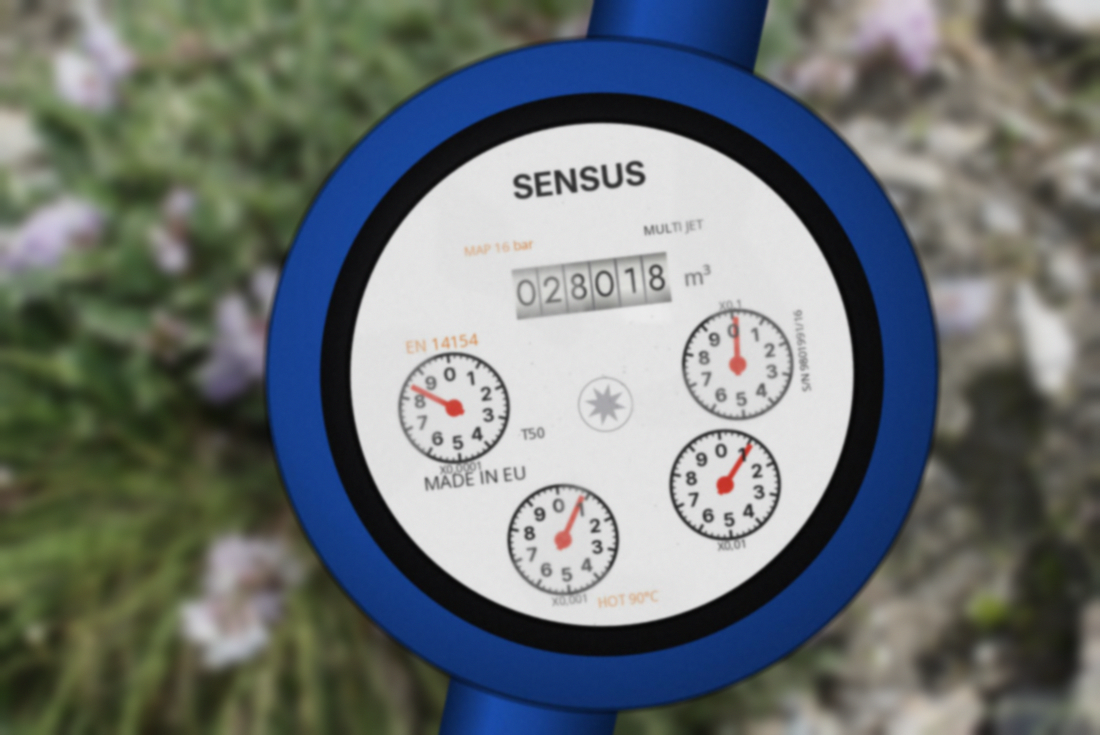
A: 28018.0108 m³
